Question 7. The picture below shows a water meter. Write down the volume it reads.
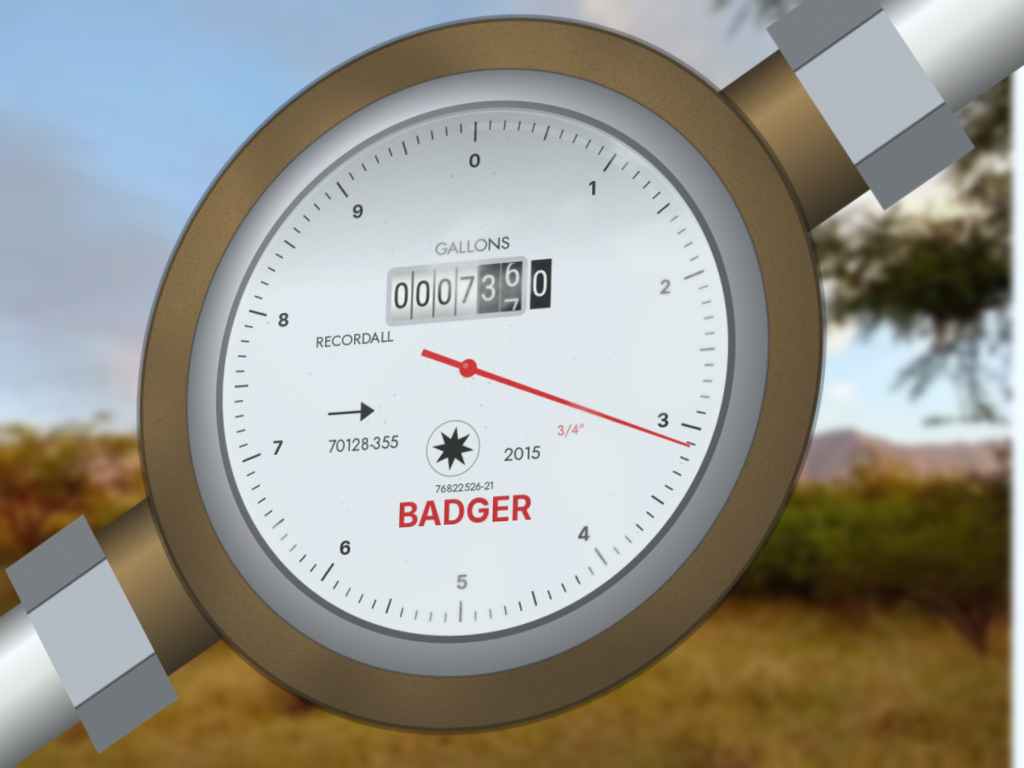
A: 7363.1 gal
